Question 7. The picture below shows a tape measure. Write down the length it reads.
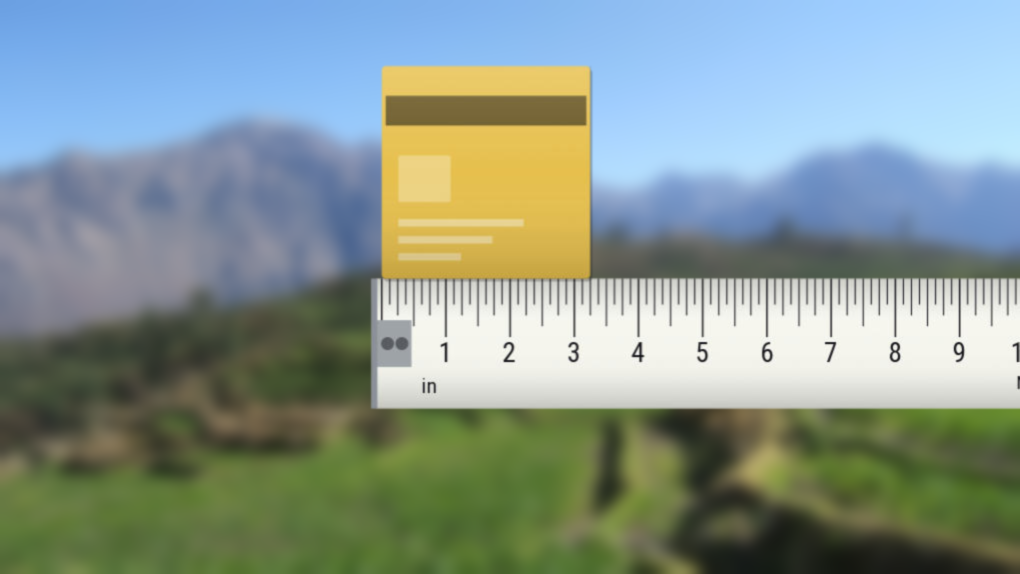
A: 3.25 in
